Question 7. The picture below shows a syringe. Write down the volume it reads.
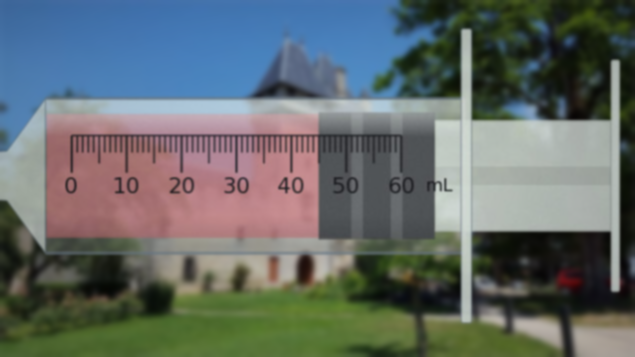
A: 45 mL
